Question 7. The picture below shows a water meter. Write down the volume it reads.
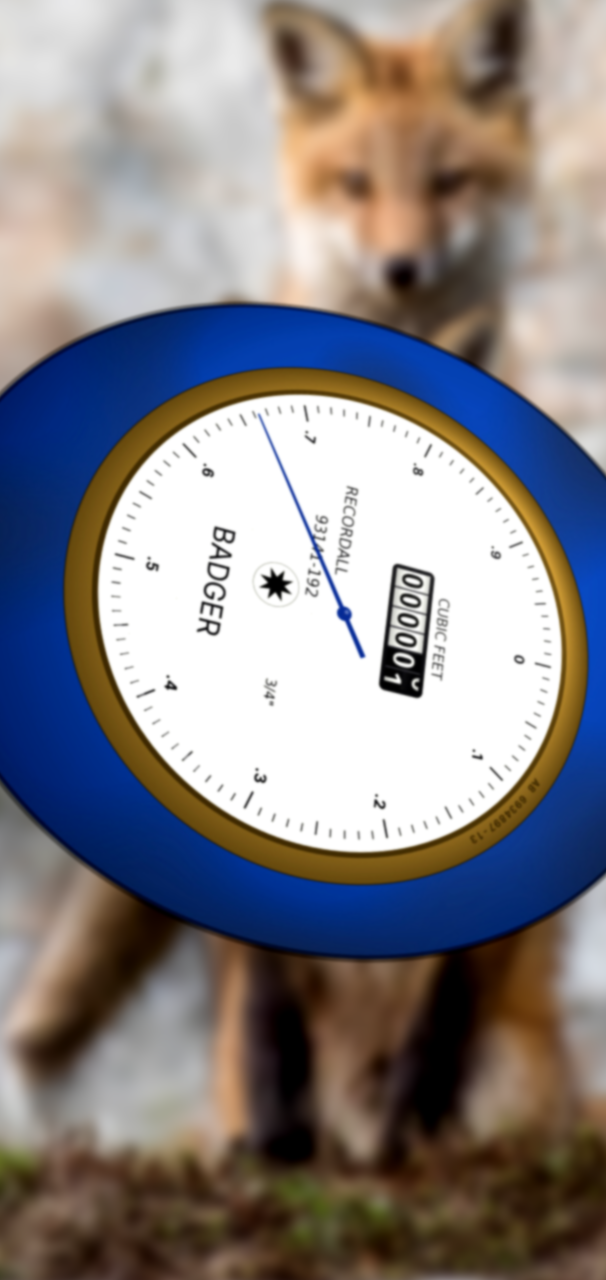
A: 0.66 ft³
